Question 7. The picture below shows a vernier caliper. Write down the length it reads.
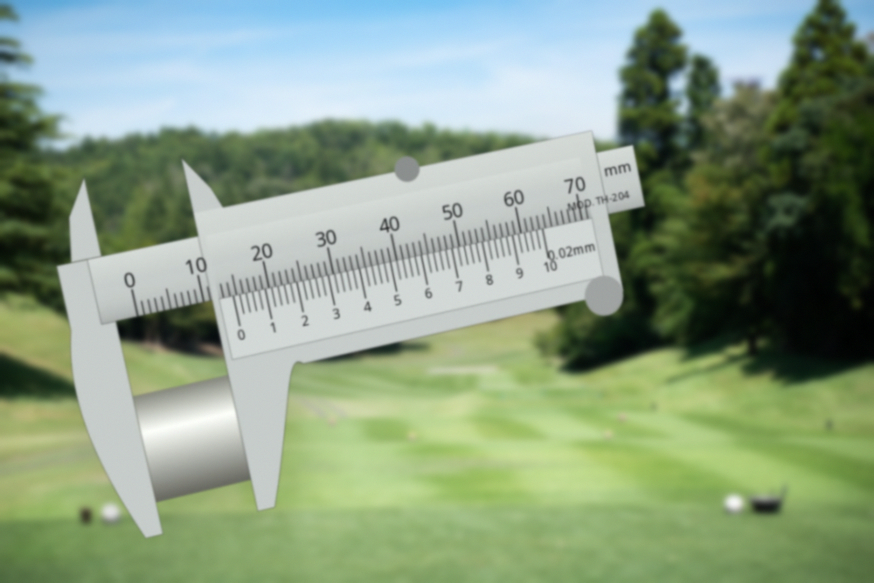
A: 14.5 mm
